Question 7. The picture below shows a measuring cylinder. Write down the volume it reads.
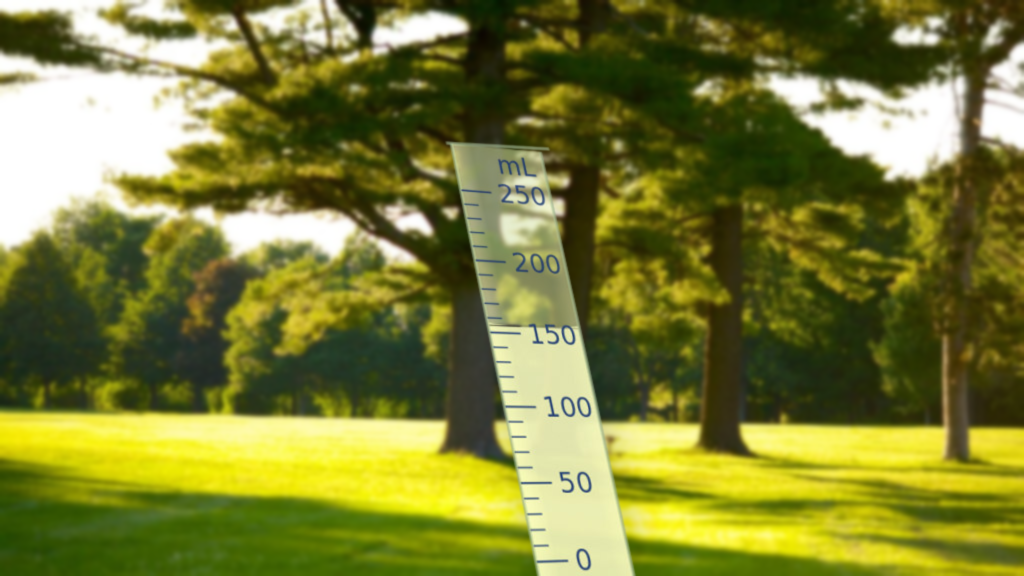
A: 155 mL
